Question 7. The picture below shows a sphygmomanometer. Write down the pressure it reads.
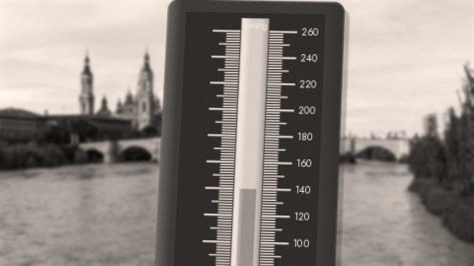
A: 140 mmHg
